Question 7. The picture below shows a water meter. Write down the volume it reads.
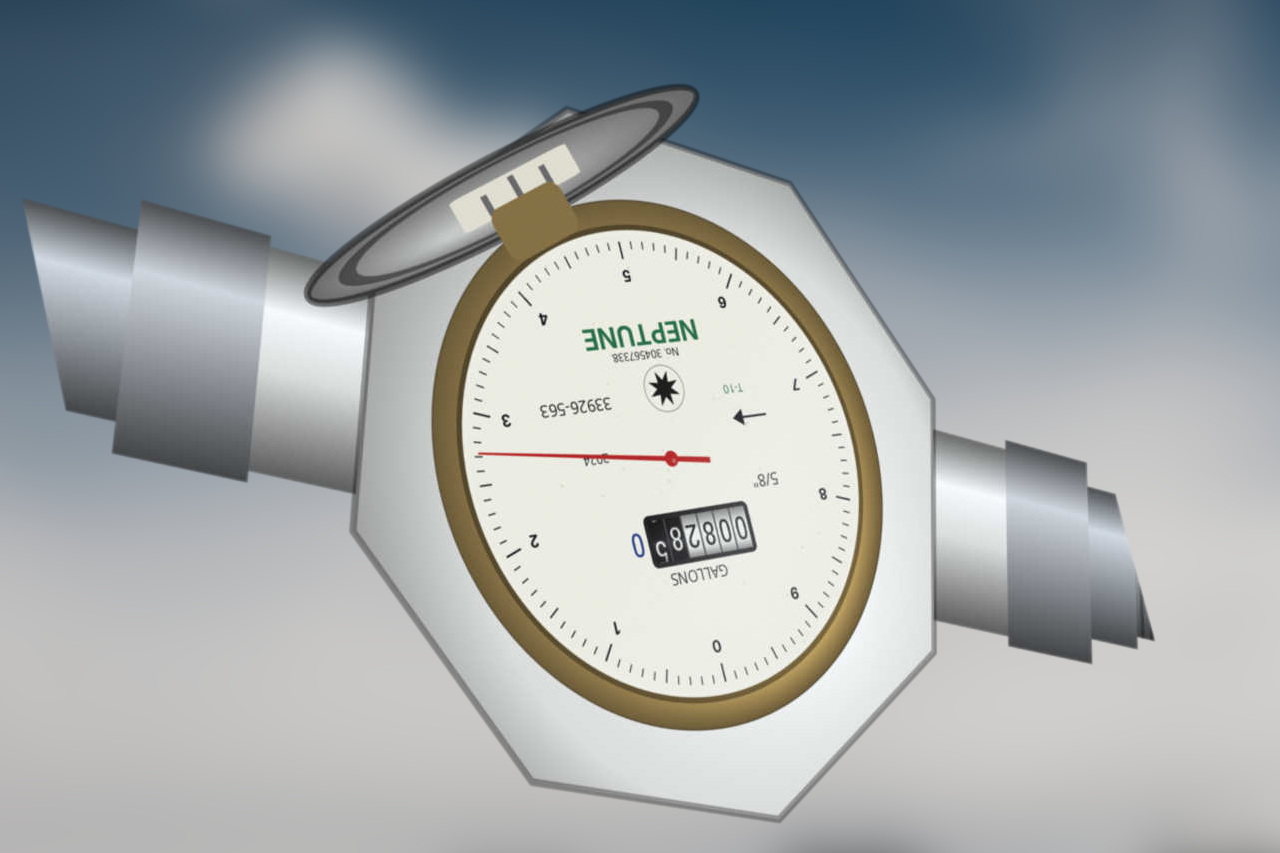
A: 82852.7 gal
